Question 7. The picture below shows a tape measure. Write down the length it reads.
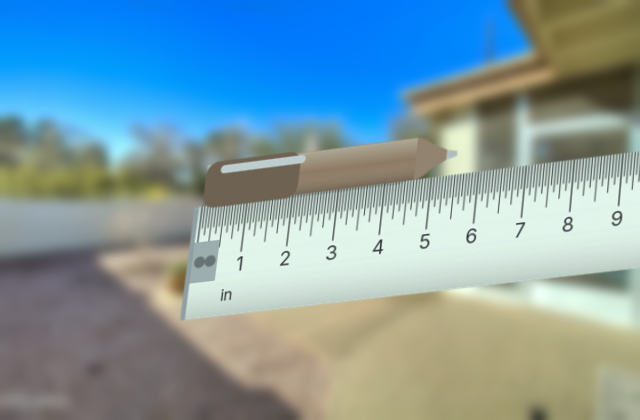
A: 5.5 in
